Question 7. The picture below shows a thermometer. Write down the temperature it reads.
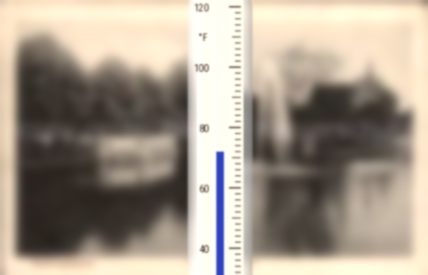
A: 72 °F
